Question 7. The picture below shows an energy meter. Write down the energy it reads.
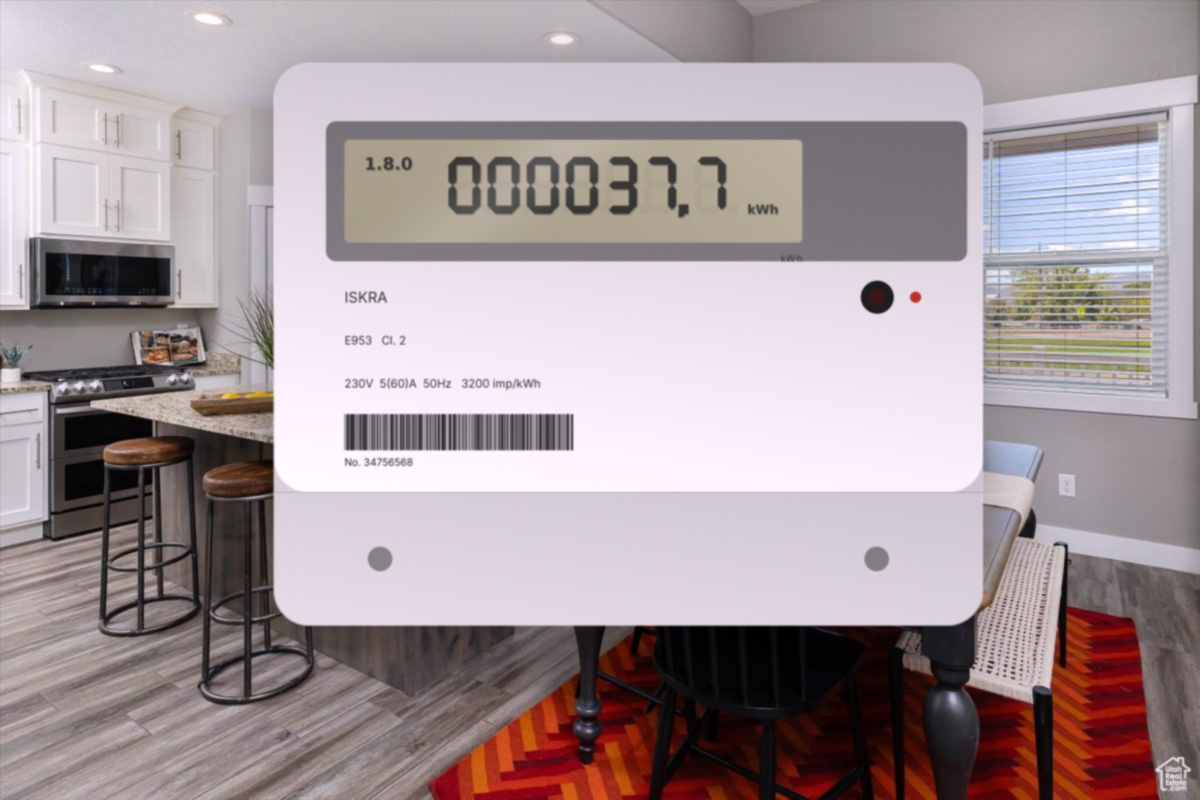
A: 37.7 kWh
